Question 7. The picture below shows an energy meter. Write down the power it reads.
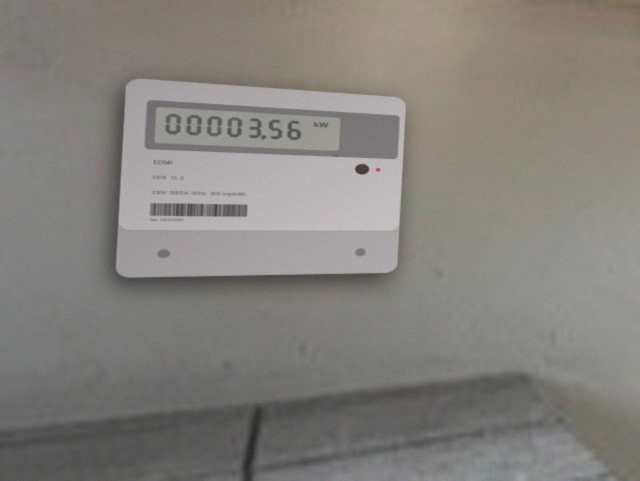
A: 3.56 kW
